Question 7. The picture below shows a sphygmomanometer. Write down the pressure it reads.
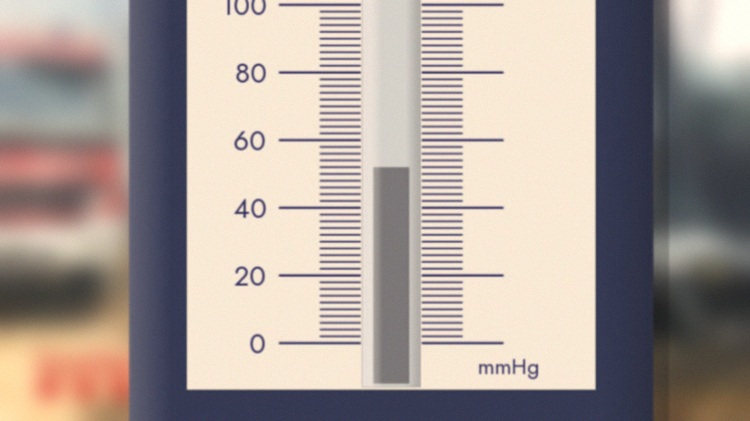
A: 52 mmHg
